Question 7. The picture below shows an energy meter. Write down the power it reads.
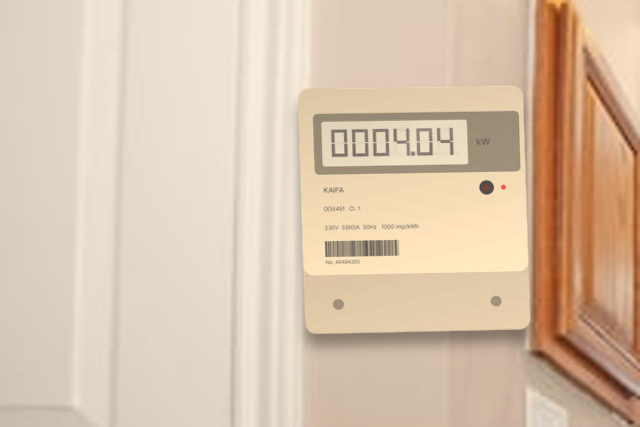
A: 4.04 kW
